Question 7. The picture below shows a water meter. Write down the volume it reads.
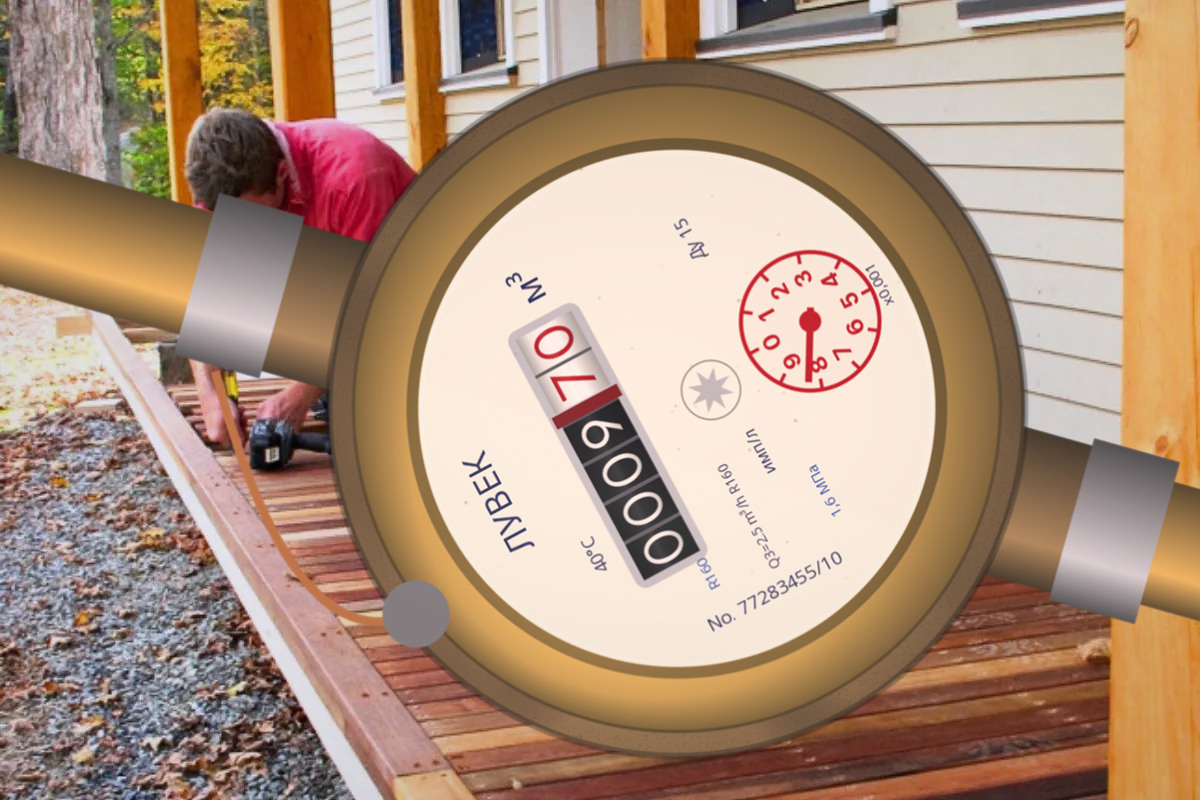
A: 9.708 m³
